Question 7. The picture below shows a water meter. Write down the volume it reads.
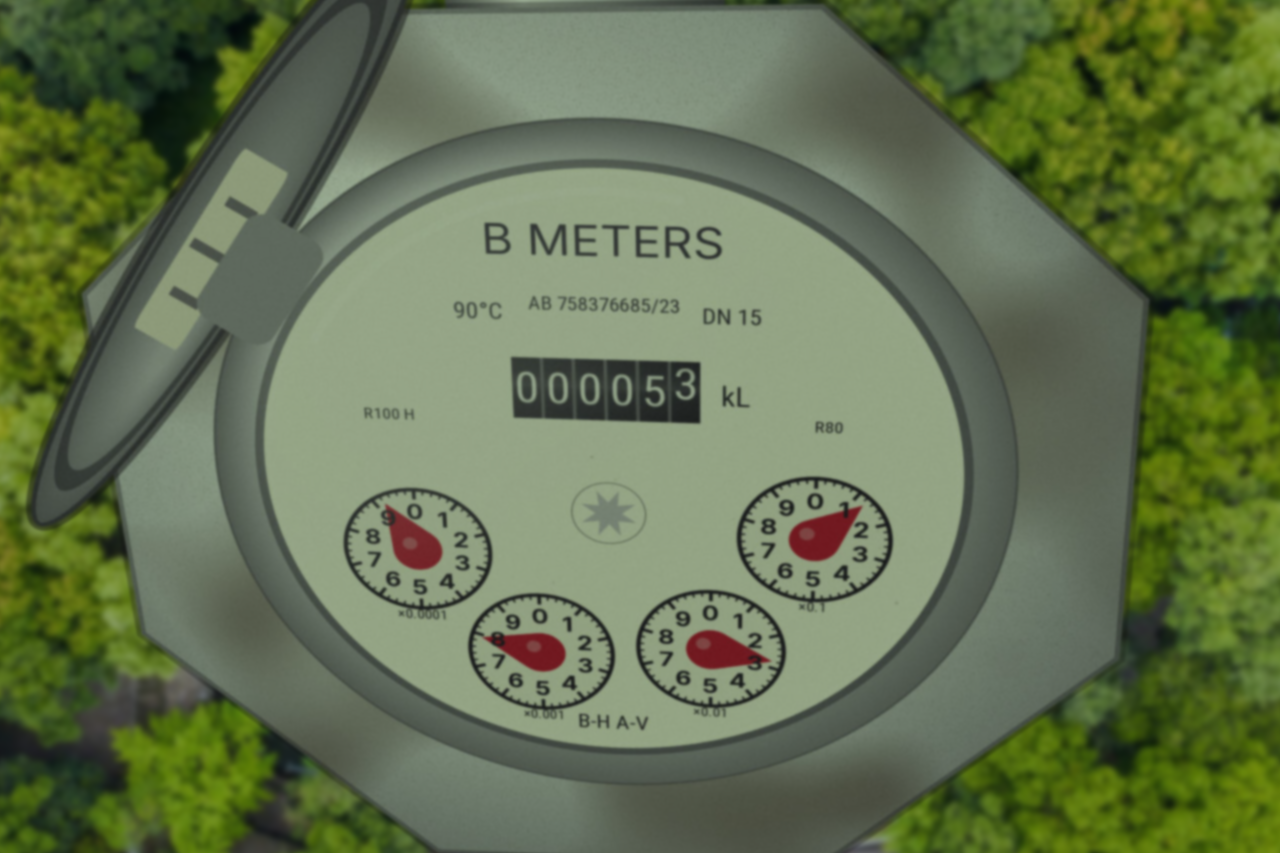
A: 53.1279 kL
